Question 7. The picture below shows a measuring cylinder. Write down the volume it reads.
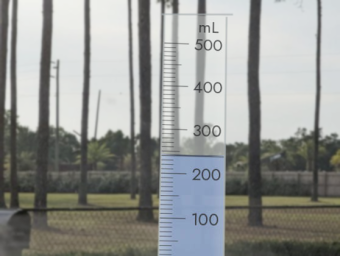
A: 240 mL
